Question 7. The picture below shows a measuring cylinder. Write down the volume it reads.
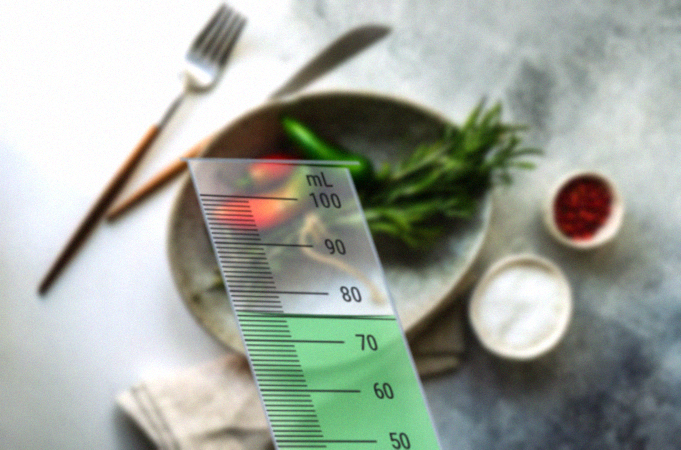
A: 75 mL
